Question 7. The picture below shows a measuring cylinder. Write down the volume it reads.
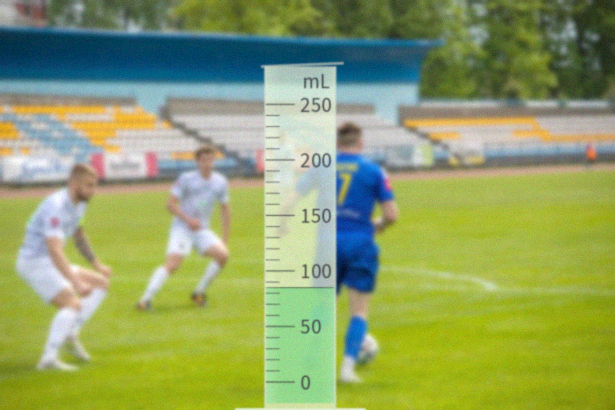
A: 85 mL
